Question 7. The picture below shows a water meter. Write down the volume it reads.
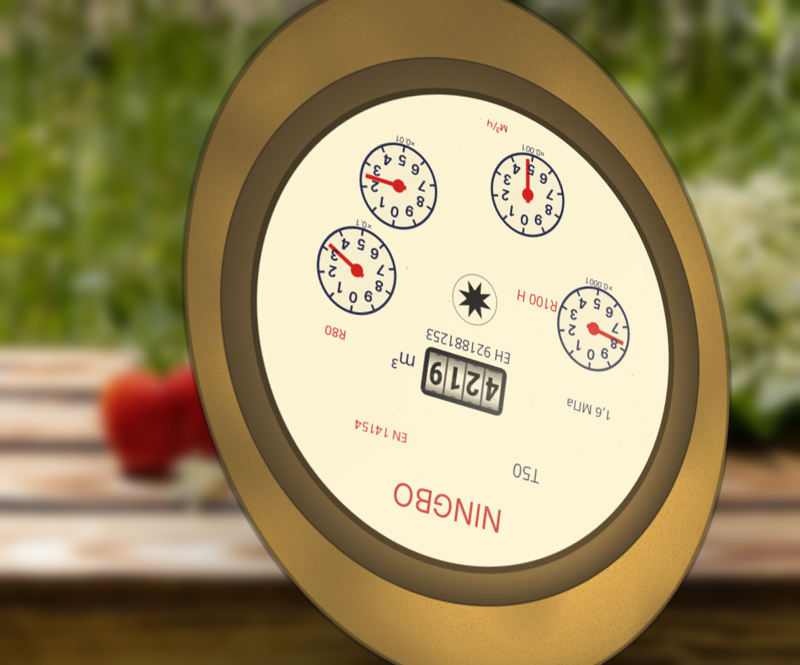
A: 4219.3247 m³
